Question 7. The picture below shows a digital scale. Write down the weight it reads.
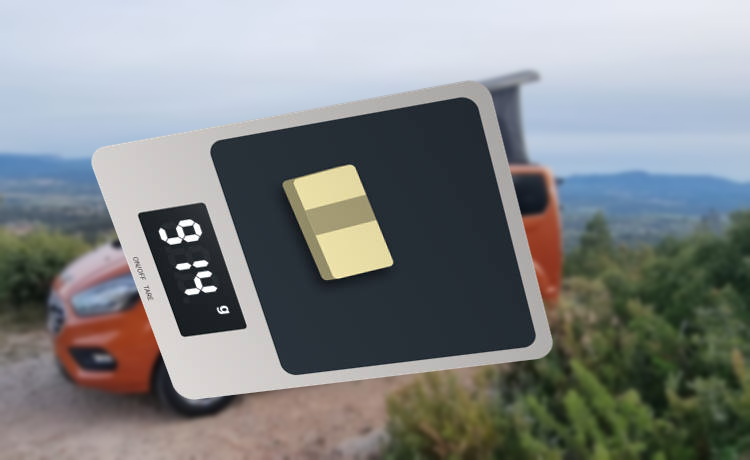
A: 914 g
